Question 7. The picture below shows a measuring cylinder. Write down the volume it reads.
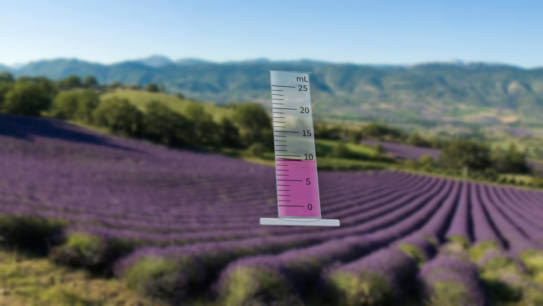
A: 9 mL
